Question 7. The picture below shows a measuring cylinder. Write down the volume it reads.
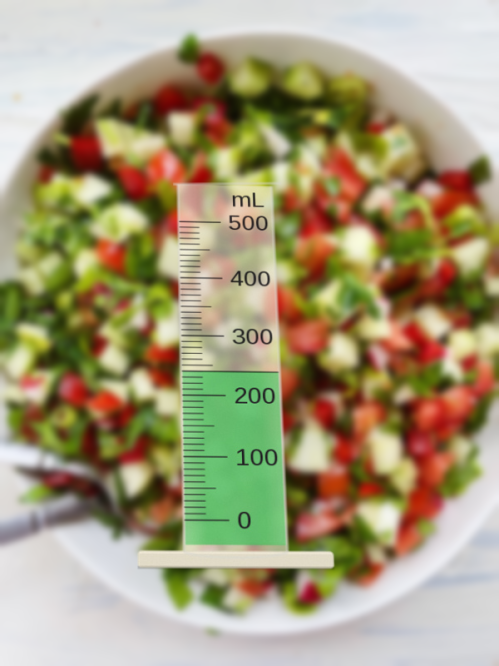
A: 240 mL
